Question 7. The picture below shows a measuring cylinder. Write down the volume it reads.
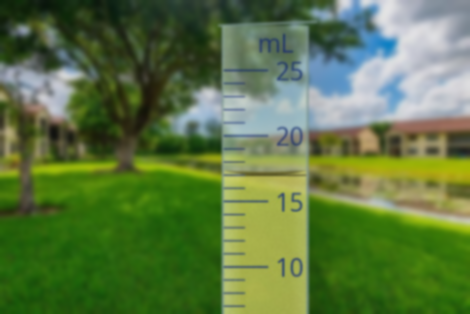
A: 17 mL
